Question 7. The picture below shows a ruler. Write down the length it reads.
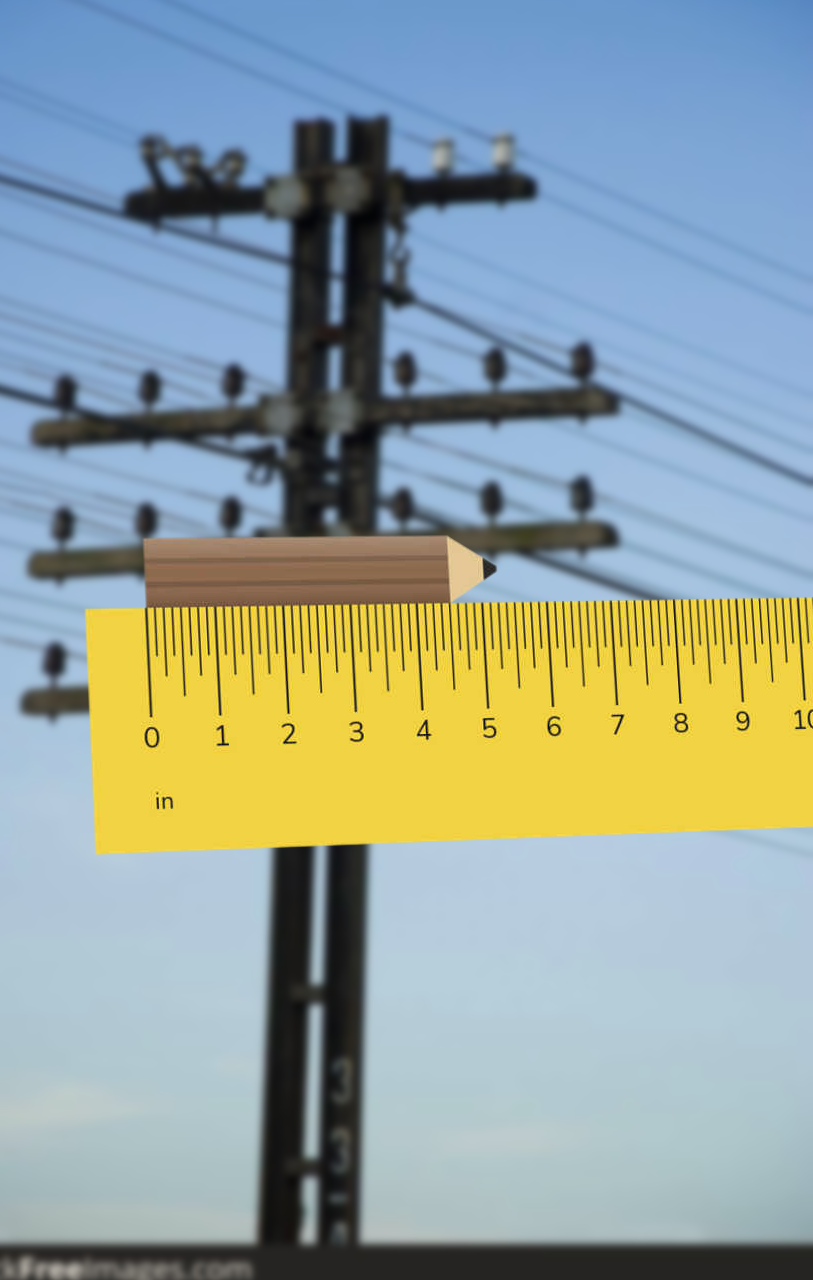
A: 5.25 in
